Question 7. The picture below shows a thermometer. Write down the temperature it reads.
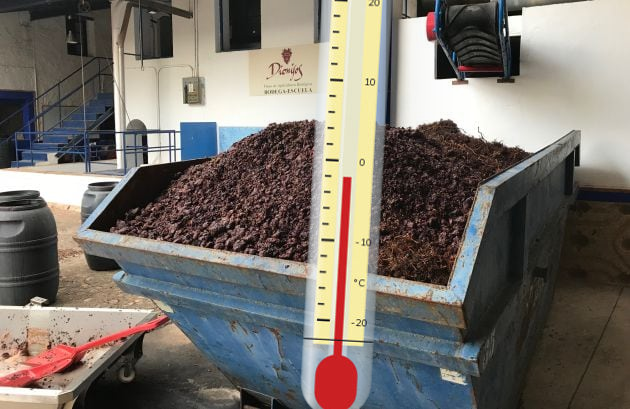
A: -2 °C
